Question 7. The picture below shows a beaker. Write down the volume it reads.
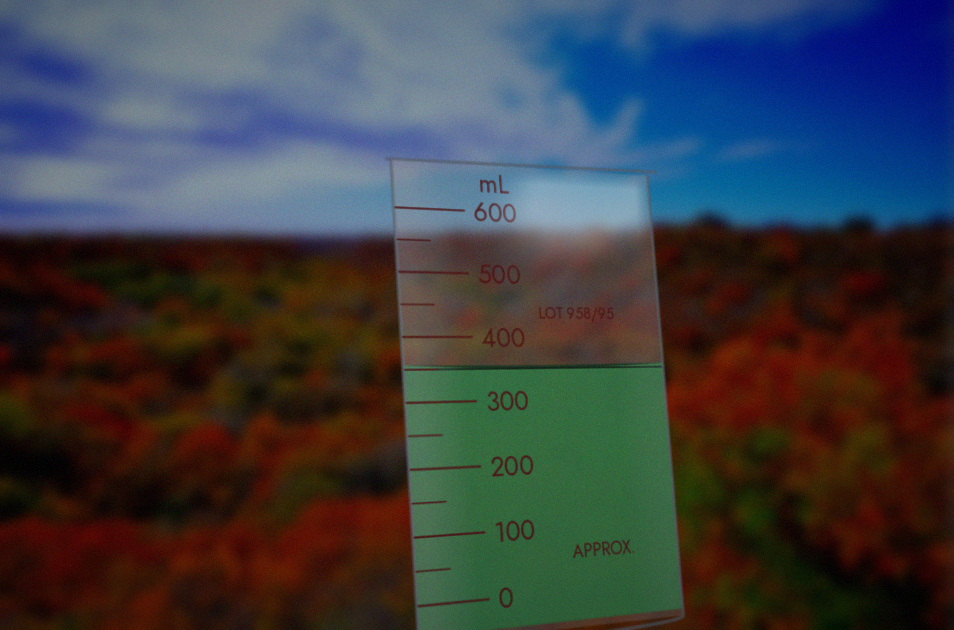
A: 350 mL
